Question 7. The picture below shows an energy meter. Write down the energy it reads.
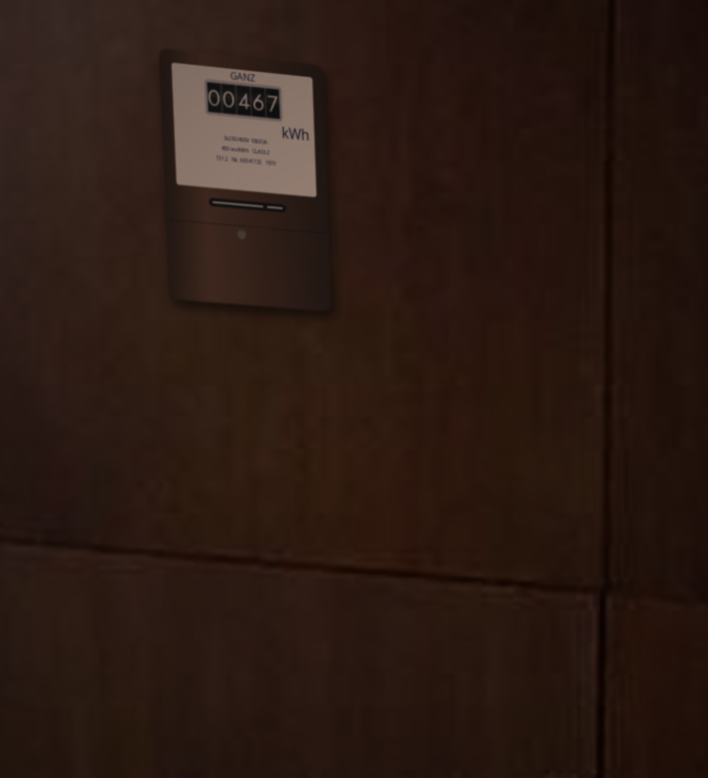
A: 467 kWh
